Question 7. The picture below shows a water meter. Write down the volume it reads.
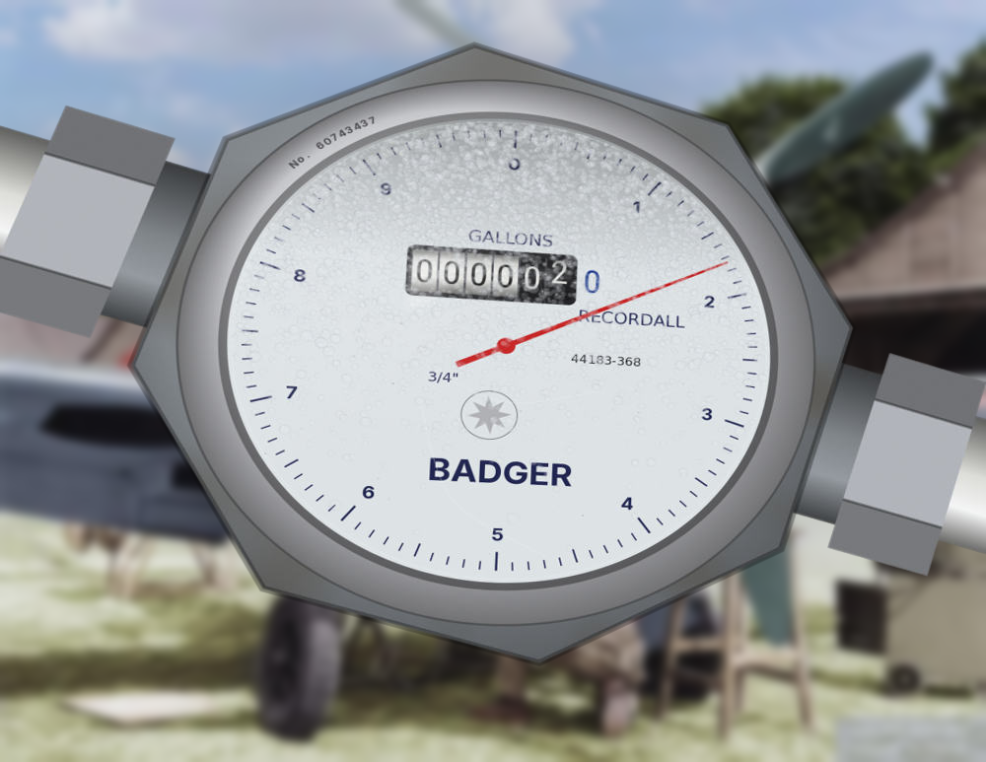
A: 21.7 gal
